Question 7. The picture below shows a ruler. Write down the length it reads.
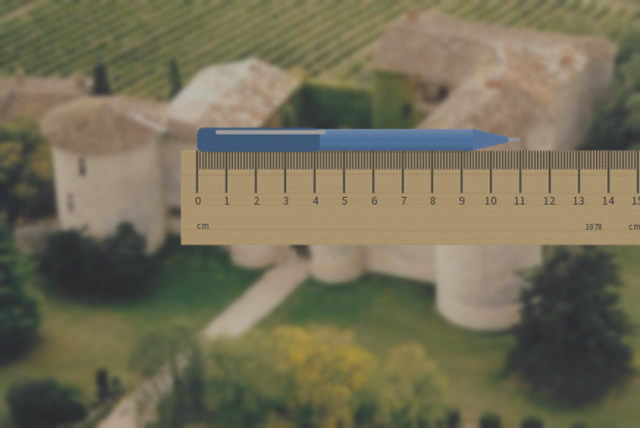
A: 11 cm
